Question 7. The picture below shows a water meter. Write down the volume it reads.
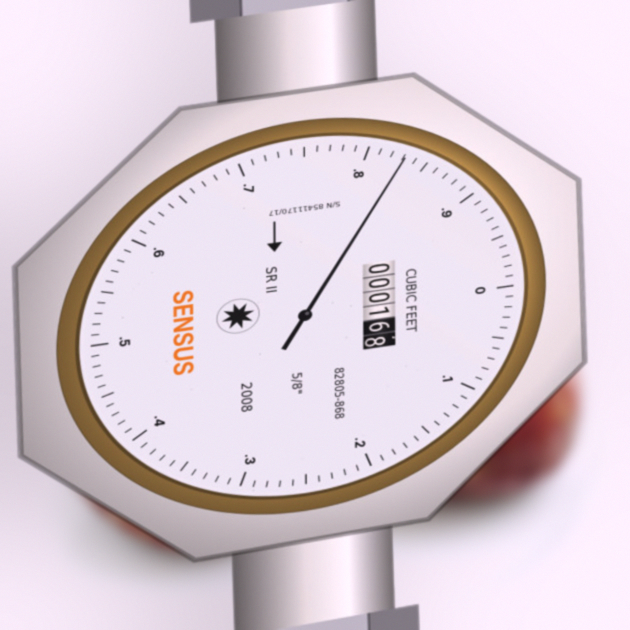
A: 167.83 ft³
